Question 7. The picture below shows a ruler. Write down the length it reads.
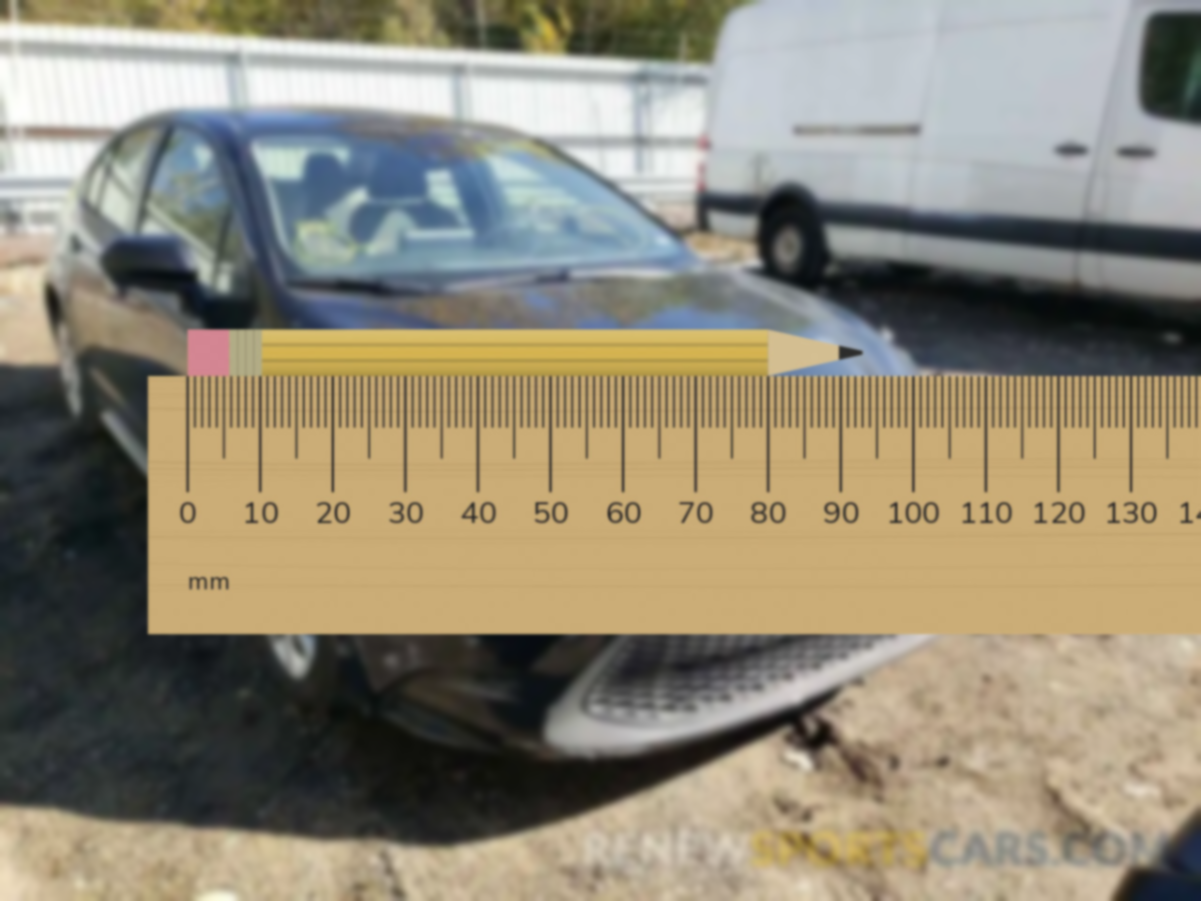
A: 93 mm
